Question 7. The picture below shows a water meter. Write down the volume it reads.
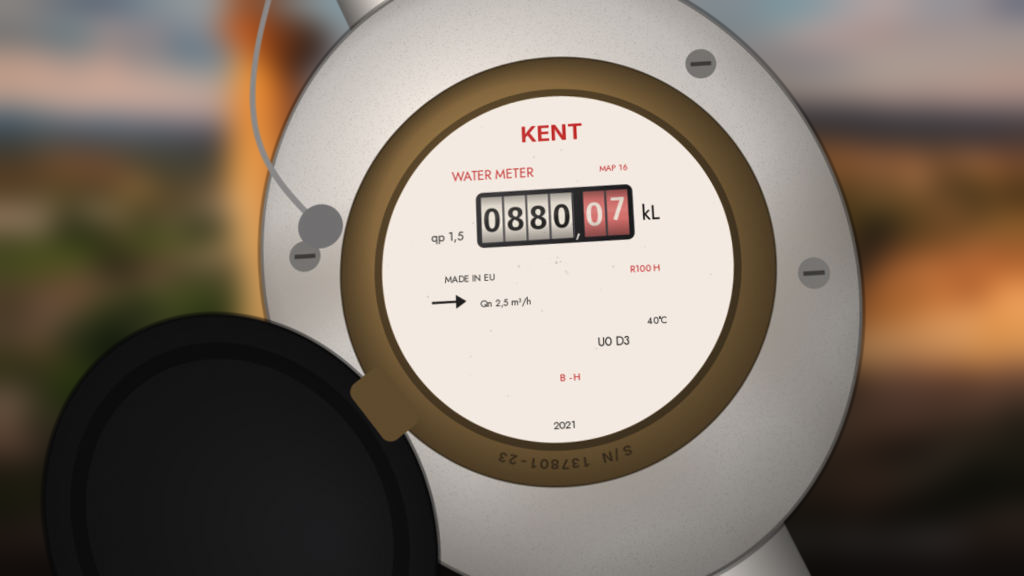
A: 880.07 kL
